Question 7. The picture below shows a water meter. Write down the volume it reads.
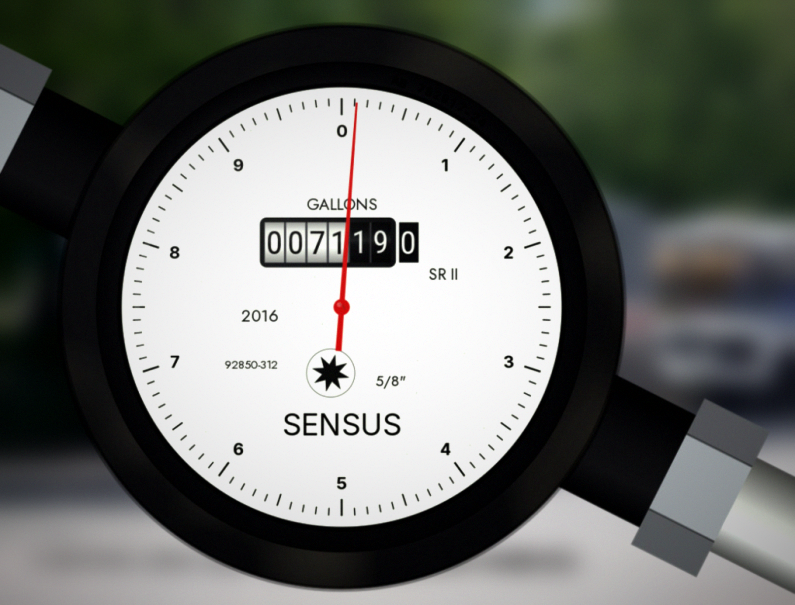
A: 71190.1 gal
